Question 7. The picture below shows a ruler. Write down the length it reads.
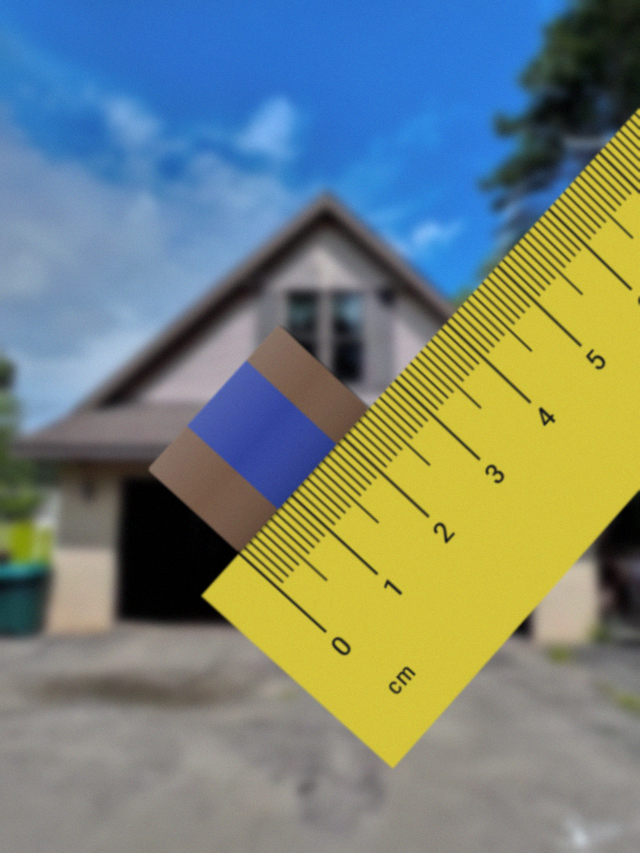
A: 2.5 cm
